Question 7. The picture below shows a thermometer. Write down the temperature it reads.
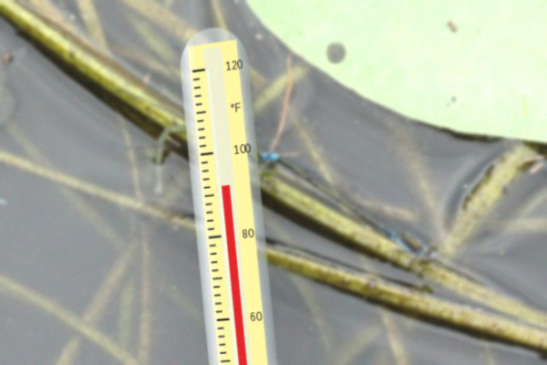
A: 92 °F
